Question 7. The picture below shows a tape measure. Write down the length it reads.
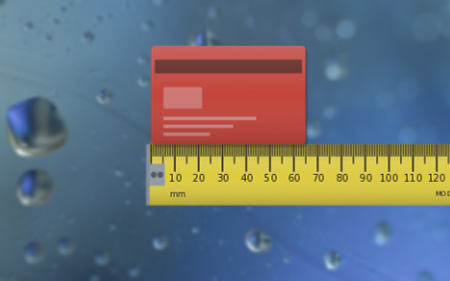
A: 65 mm
